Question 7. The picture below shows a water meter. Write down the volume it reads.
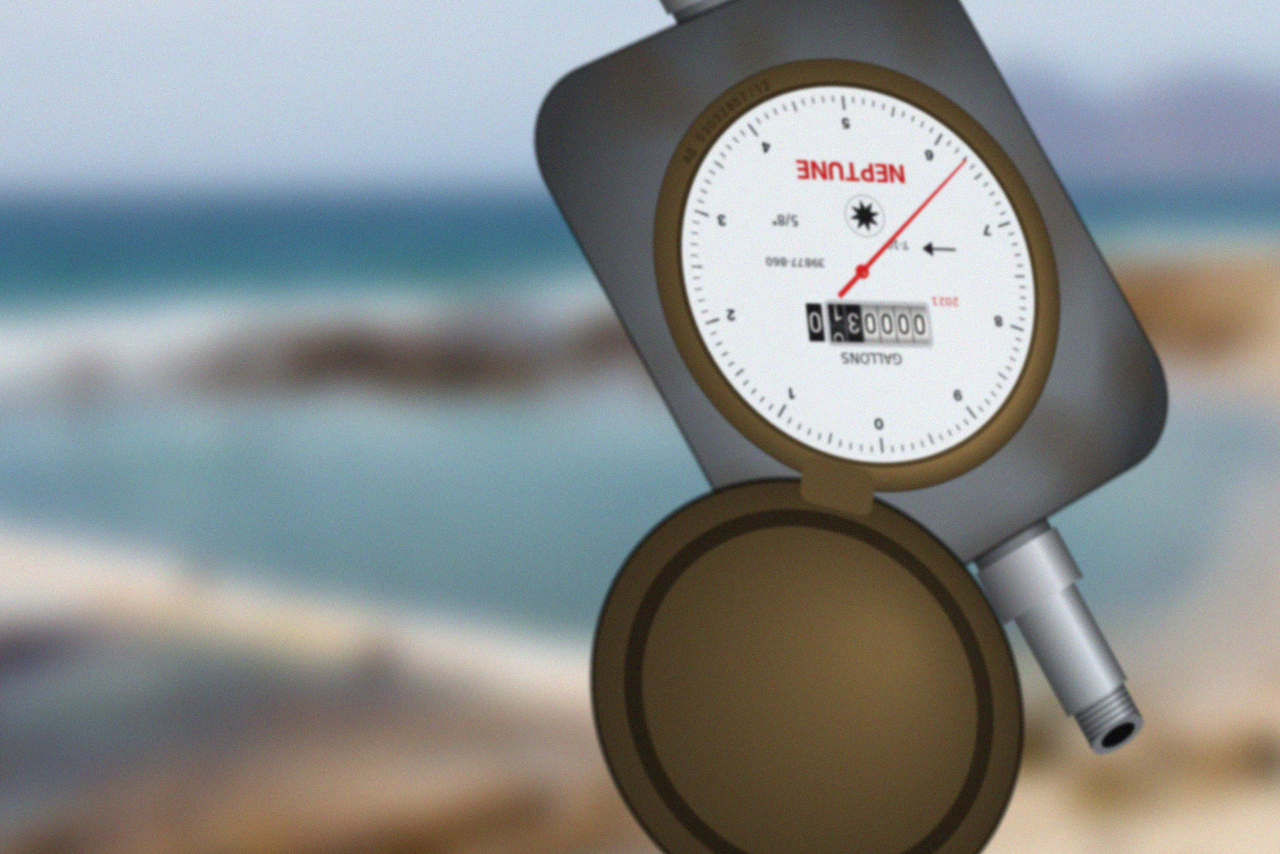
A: 306.3 gal
